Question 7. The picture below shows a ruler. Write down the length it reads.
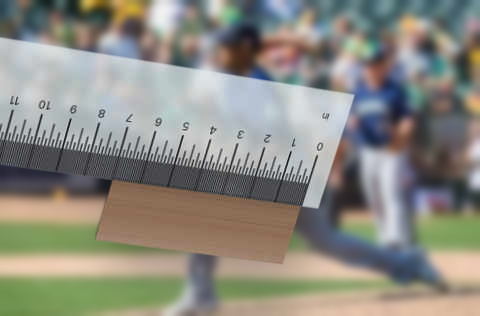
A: 7 in
